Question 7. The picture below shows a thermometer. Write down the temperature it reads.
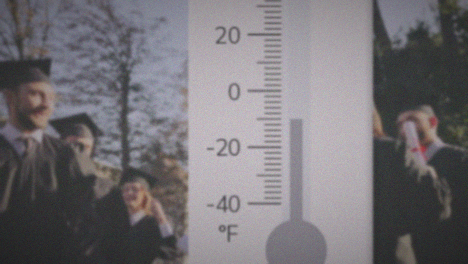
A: -10 °F
